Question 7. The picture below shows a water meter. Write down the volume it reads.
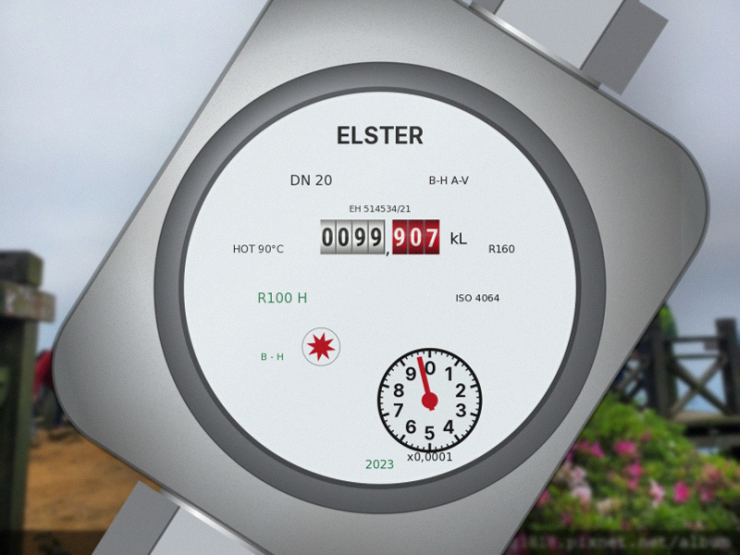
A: 99.9069 kL
